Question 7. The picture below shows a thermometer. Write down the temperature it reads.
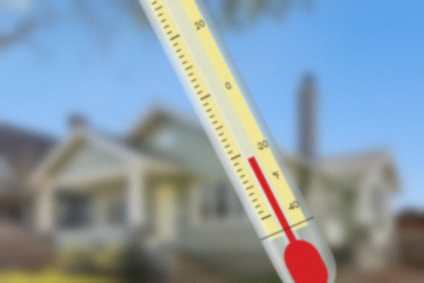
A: -22 °F
